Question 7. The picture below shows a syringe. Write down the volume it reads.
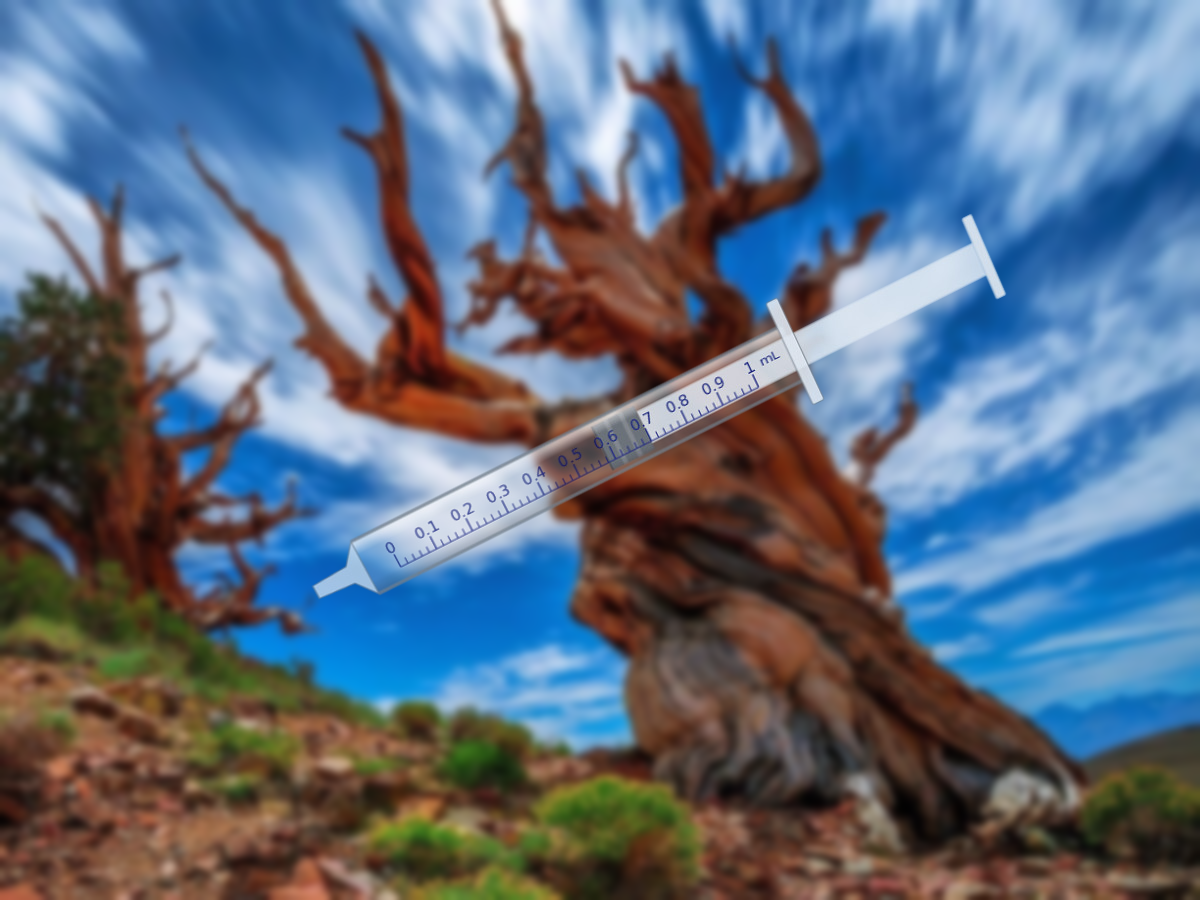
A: 0.58 mL
